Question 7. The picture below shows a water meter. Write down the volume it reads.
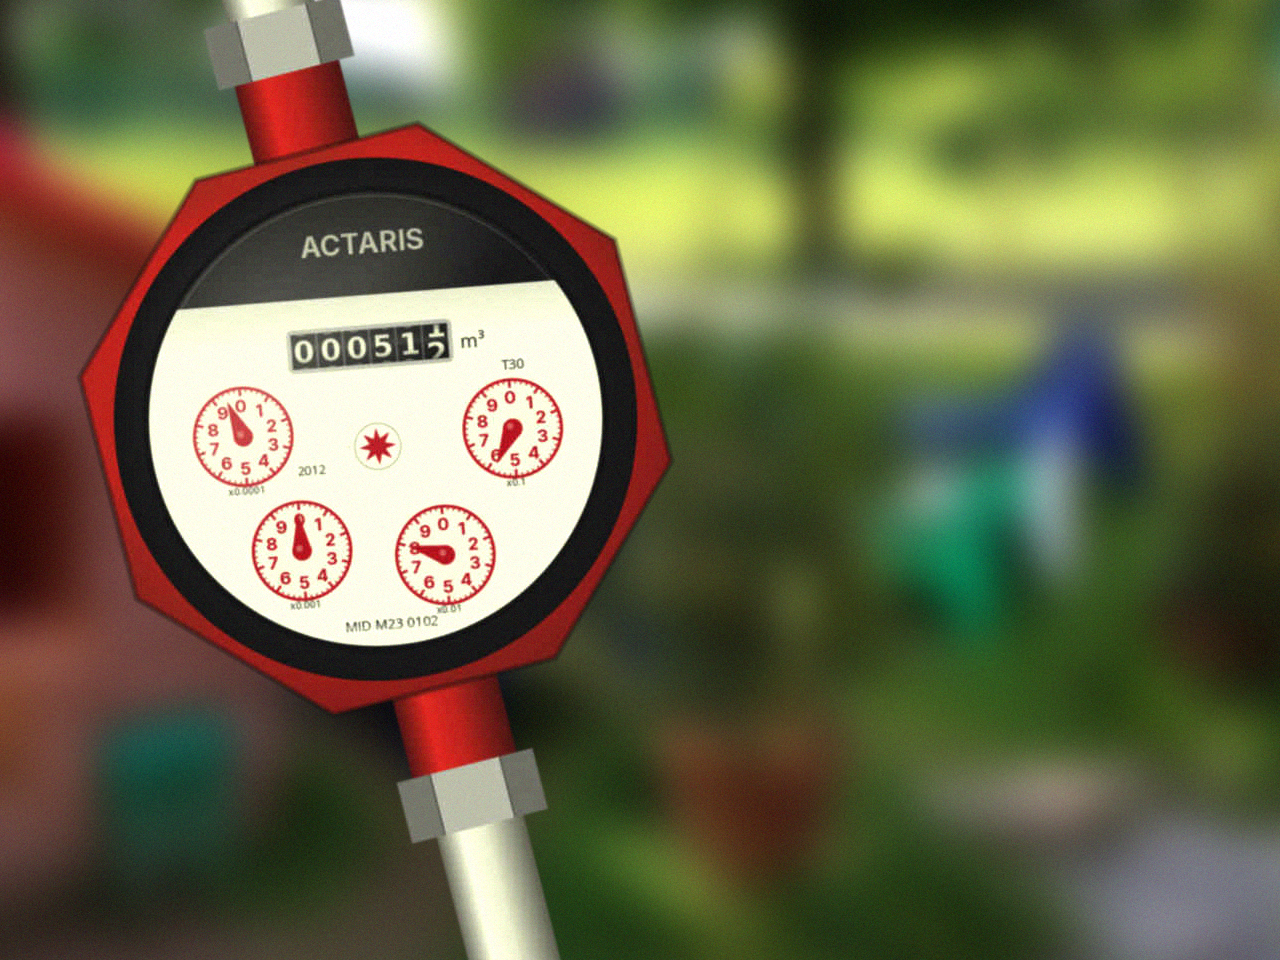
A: 511.5799 m³
